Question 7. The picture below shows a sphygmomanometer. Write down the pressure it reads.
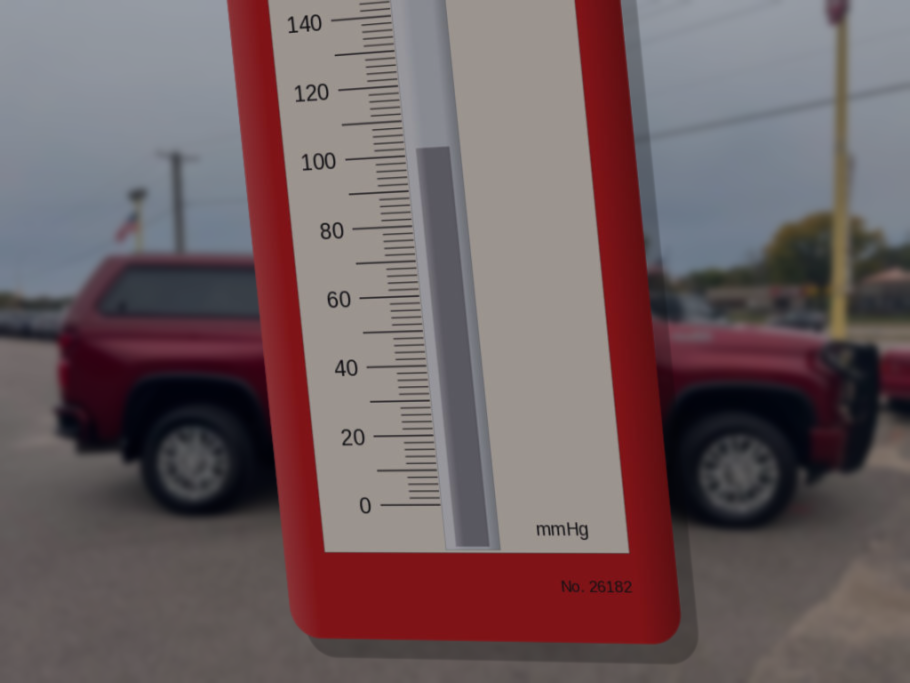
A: 102 mmHg
